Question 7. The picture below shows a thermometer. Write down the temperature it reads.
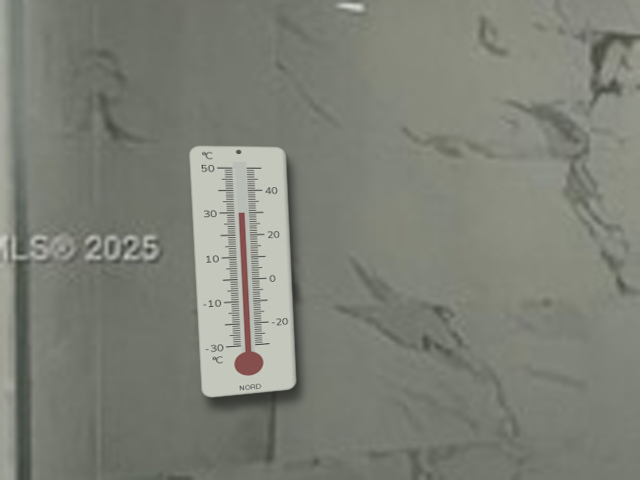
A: 30 °C
